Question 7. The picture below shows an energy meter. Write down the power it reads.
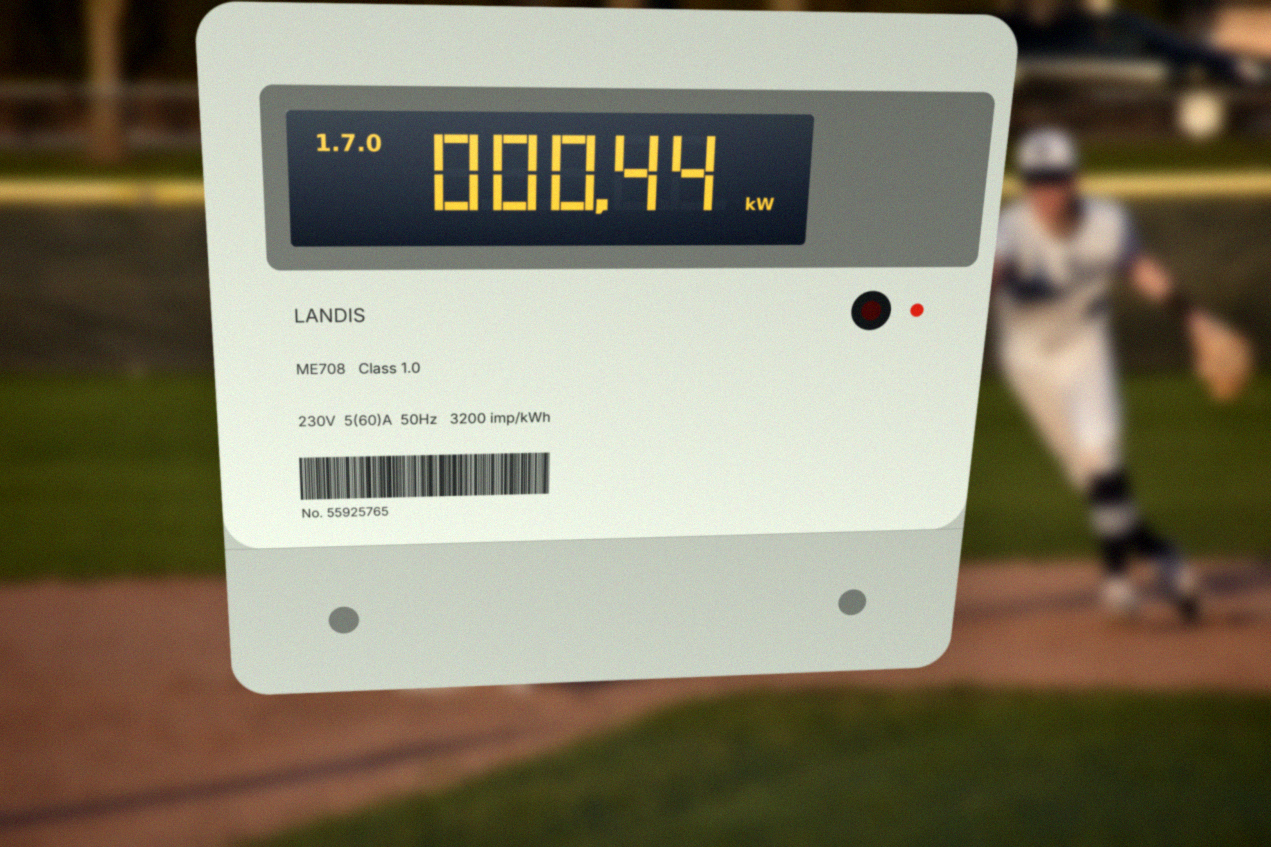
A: 0.44 kW
